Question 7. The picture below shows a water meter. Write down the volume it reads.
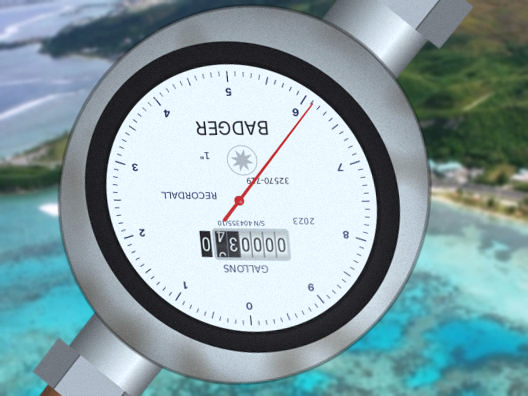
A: 336.1 gal
